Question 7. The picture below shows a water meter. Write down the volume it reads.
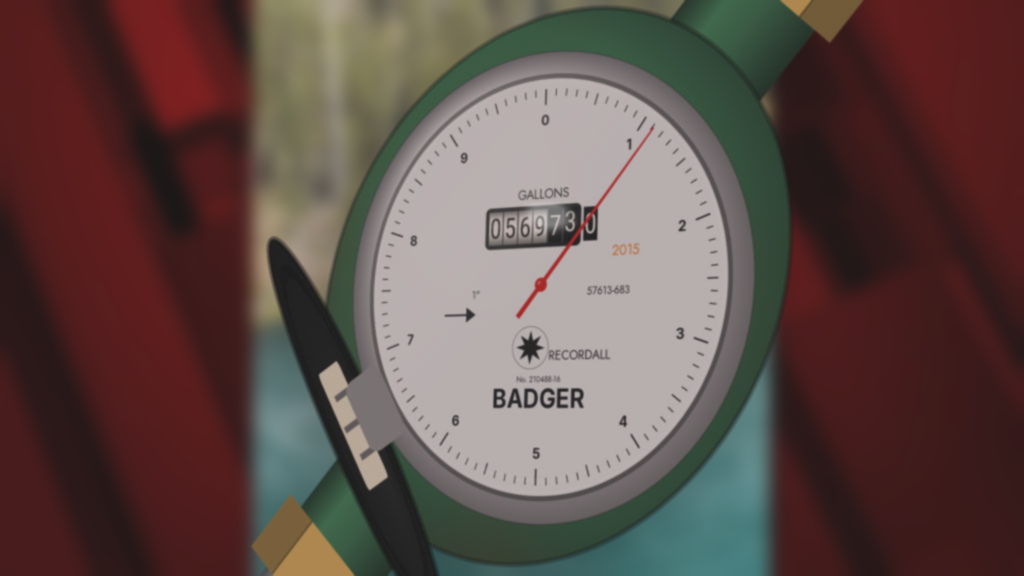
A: 569731.1 gal
